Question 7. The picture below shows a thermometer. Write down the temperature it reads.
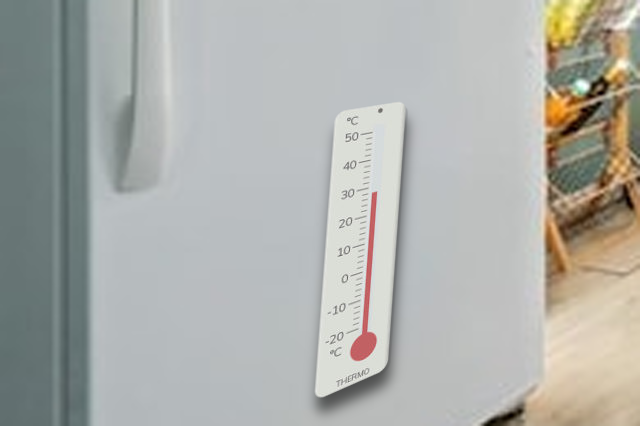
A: 28 °C
